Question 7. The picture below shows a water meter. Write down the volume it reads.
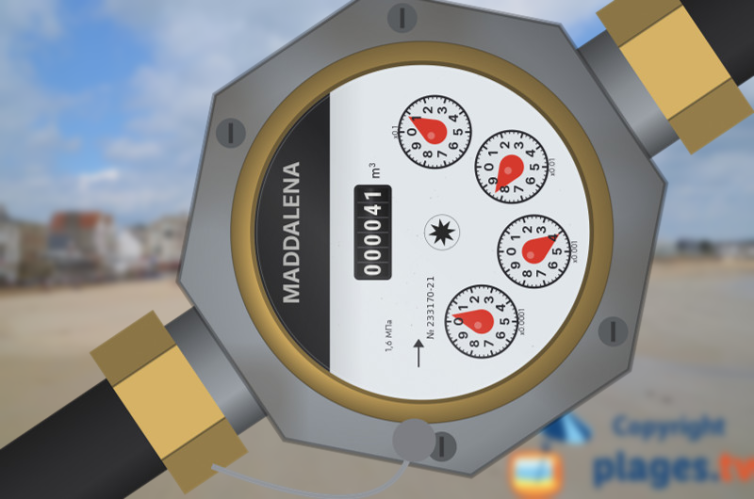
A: 41.0840 m³
